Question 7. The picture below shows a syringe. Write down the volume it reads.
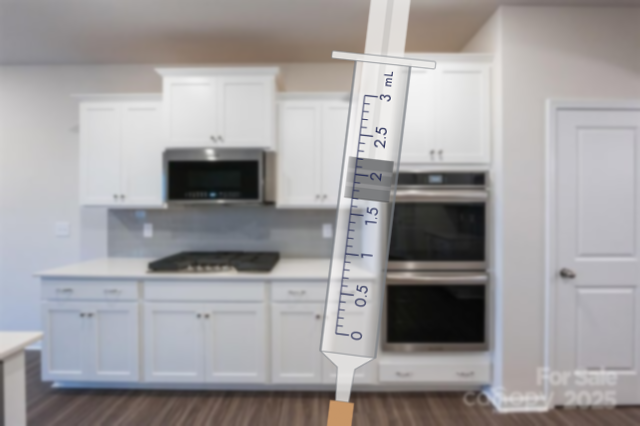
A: 1.7 mL
